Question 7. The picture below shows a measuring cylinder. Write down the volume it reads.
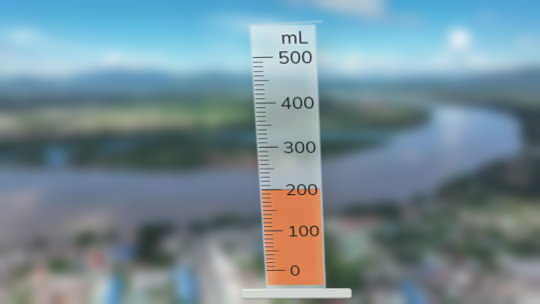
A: 200 mL
